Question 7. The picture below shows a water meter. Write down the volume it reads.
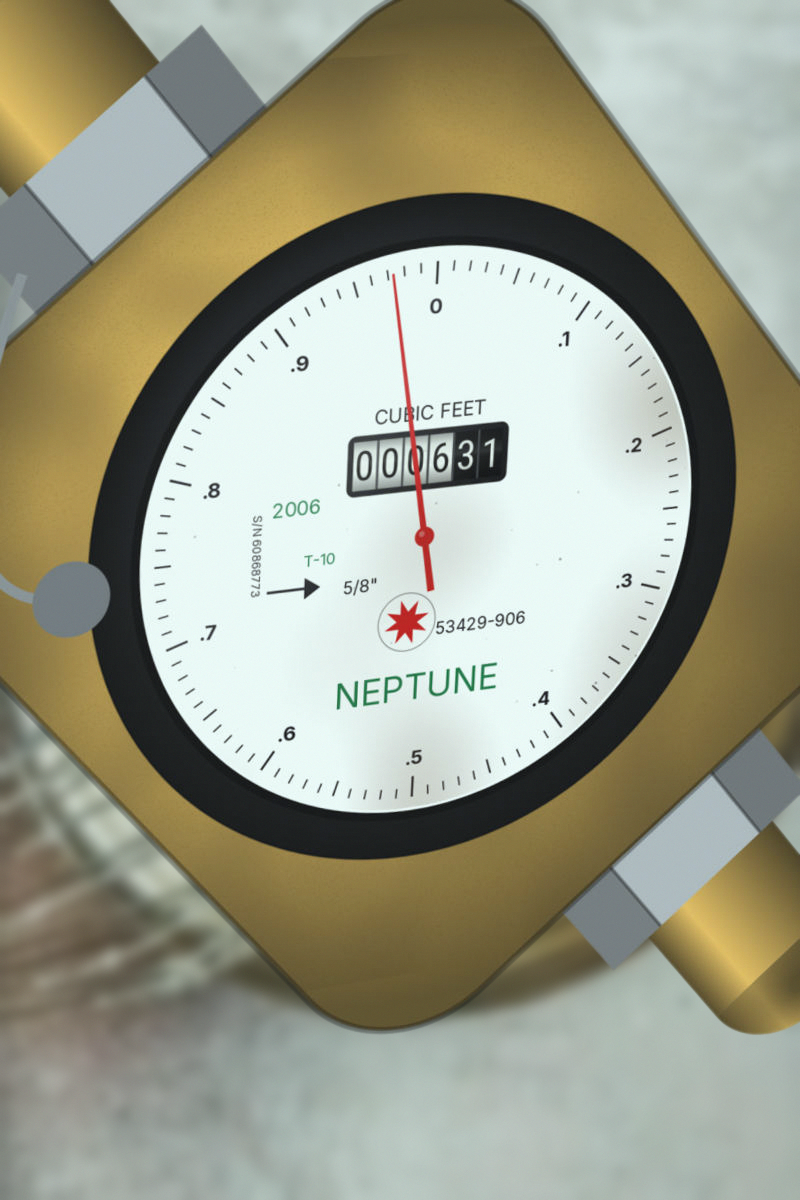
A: 630.97 ft³
